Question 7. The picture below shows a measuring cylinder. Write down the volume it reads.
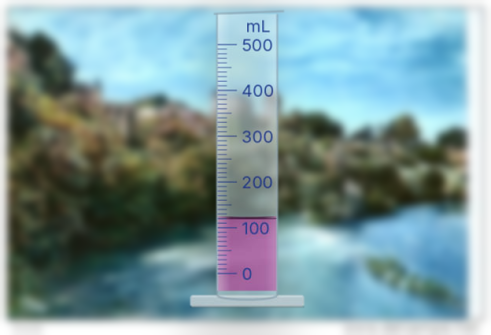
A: 120 mL
